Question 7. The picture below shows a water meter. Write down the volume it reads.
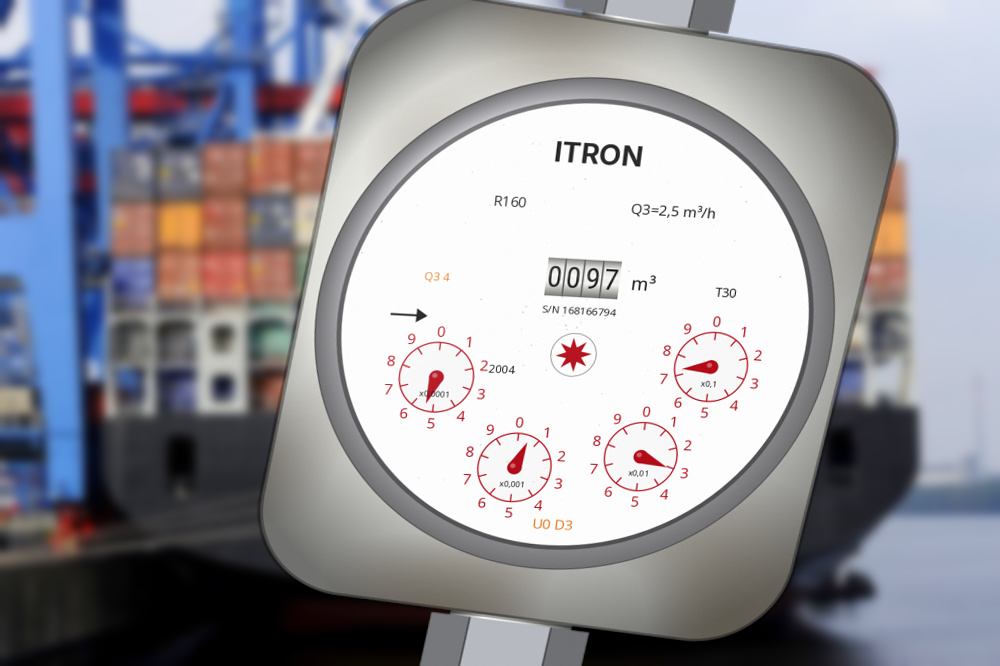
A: 97.7305 m³
